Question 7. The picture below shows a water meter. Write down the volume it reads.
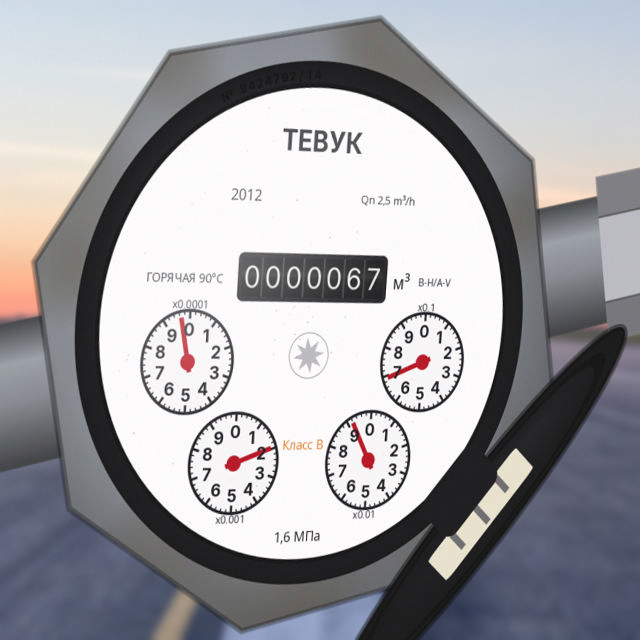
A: 67.6919 m³
